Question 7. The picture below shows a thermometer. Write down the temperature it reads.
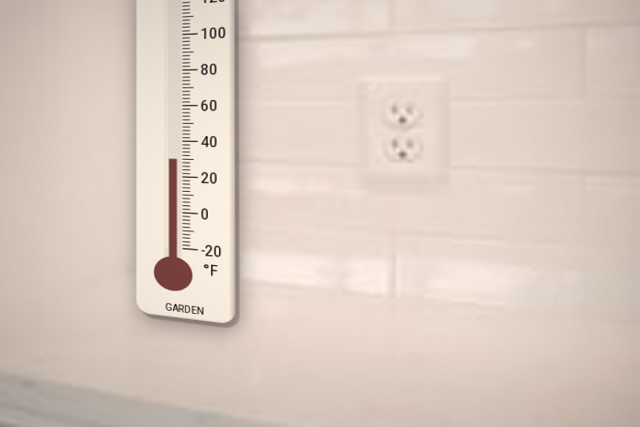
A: 30 °F
